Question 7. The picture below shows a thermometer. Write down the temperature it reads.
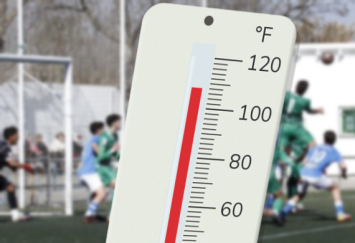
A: 108 °F
